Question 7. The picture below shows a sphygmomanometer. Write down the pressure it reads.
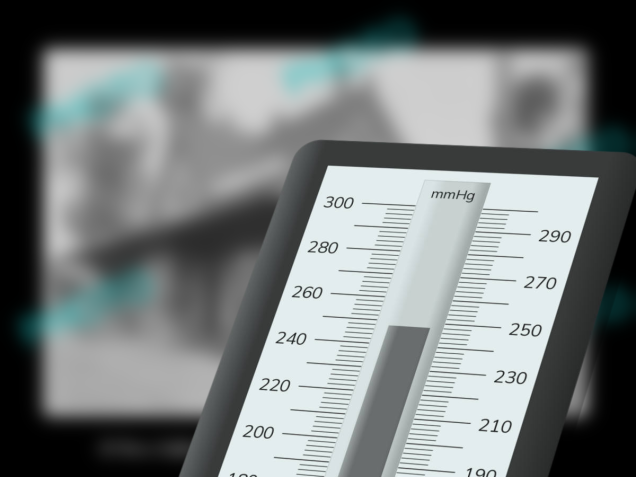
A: 248 mmHg
